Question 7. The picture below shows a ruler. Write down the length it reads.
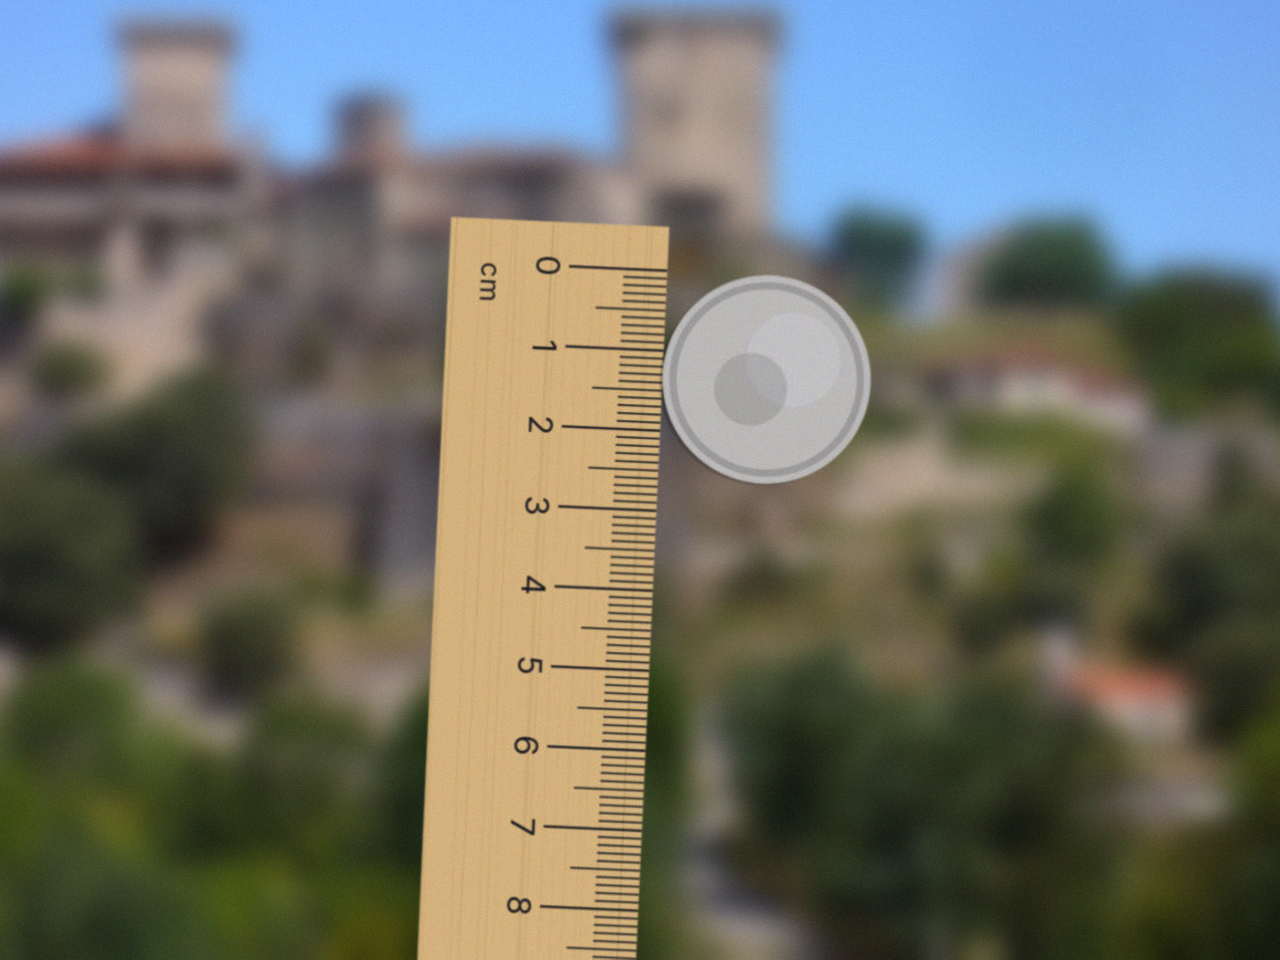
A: 2.6 cm
